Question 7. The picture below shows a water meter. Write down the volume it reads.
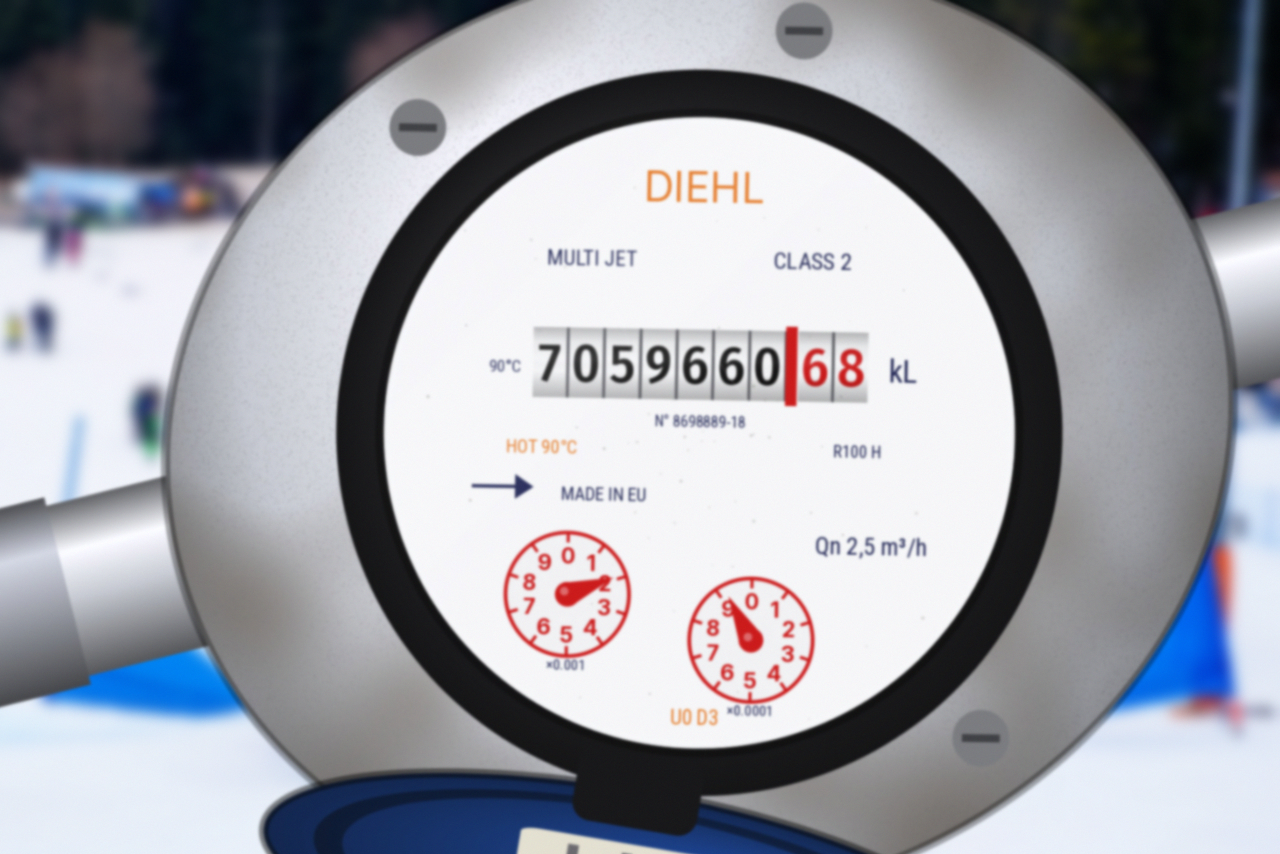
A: 7059660.6819 kL
